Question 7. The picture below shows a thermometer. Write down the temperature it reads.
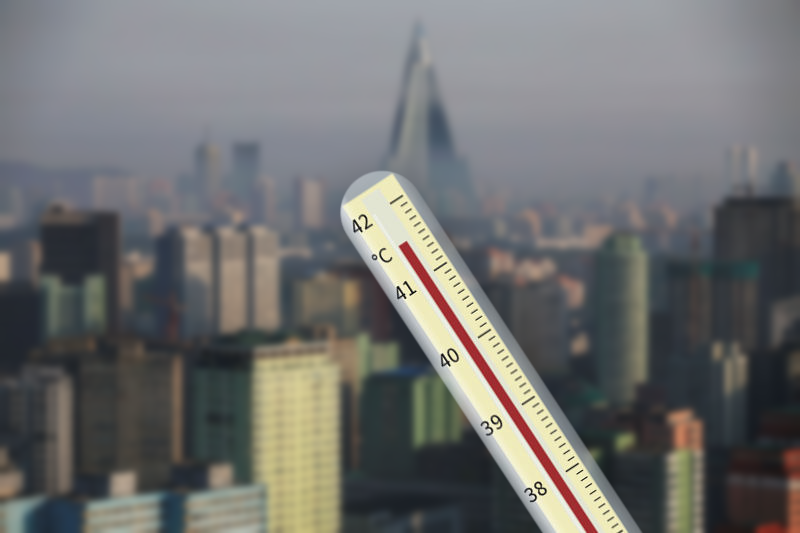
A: 41.5 °C
